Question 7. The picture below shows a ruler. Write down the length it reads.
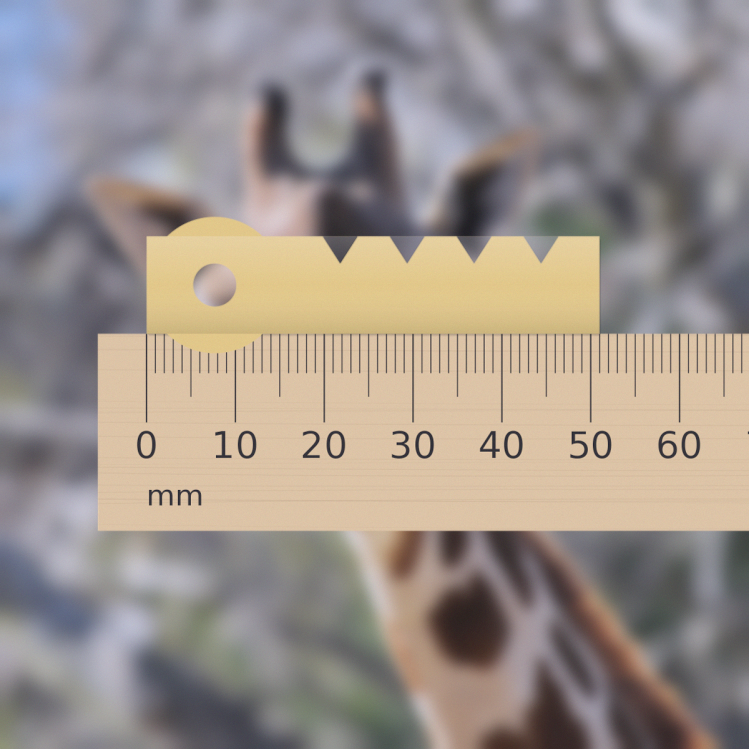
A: 51 mm
